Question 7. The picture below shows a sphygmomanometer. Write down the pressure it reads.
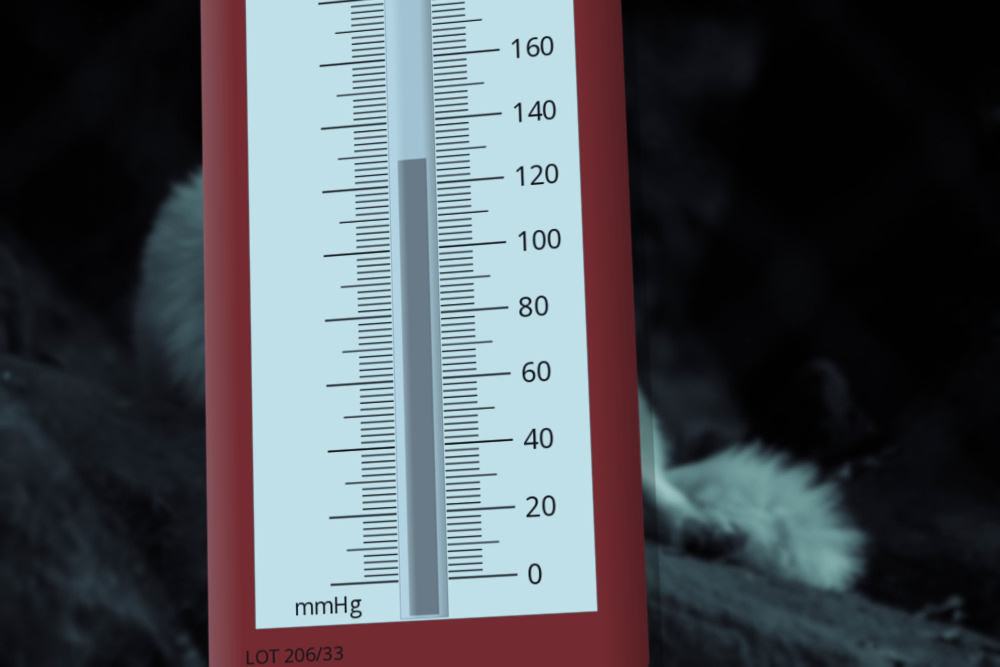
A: 128 mmHg
